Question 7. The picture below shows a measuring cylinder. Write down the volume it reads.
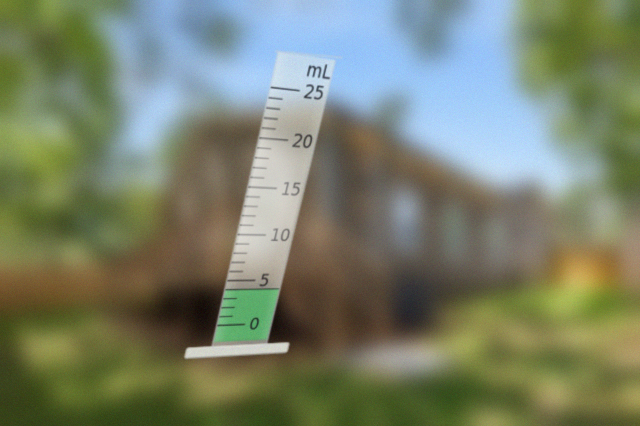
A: 4 mL
